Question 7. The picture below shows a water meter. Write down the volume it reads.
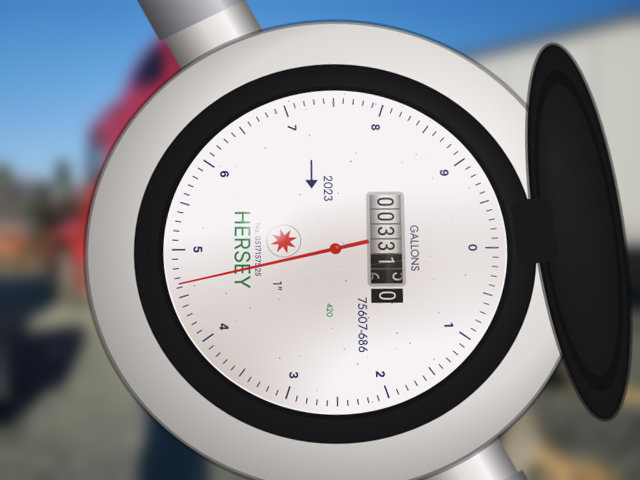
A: 33154.6 gal
